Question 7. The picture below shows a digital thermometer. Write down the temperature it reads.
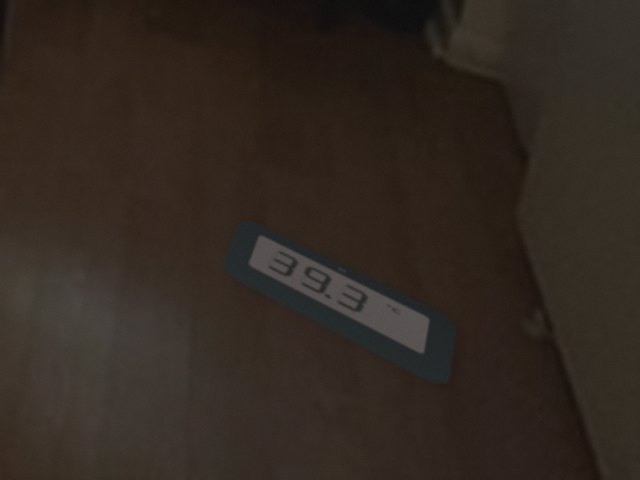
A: 39.3 °C
